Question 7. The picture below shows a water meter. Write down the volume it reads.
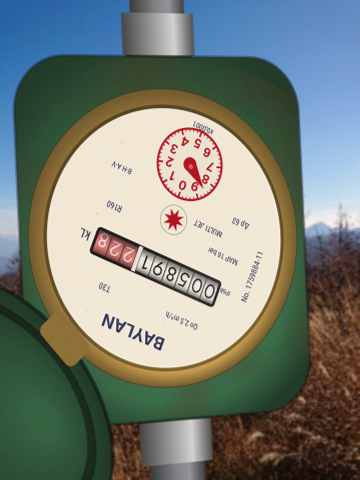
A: 5891.2278 kL
